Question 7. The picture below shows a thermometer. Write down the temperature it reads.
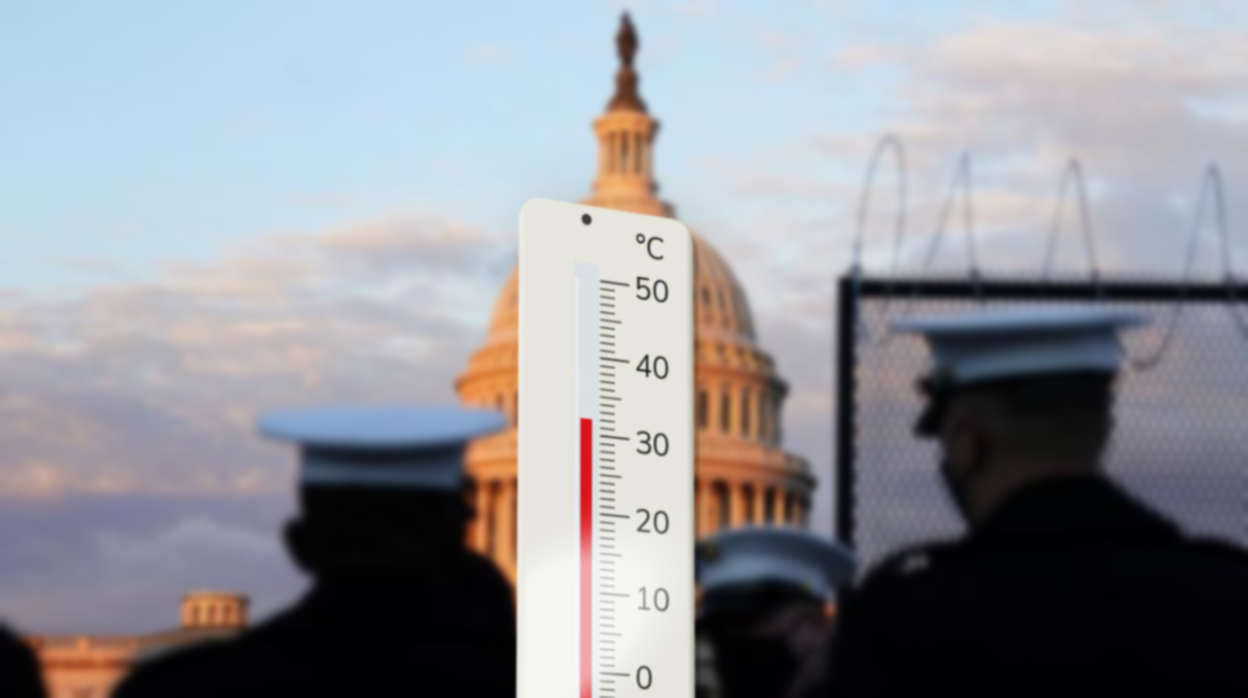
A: 32 °C
